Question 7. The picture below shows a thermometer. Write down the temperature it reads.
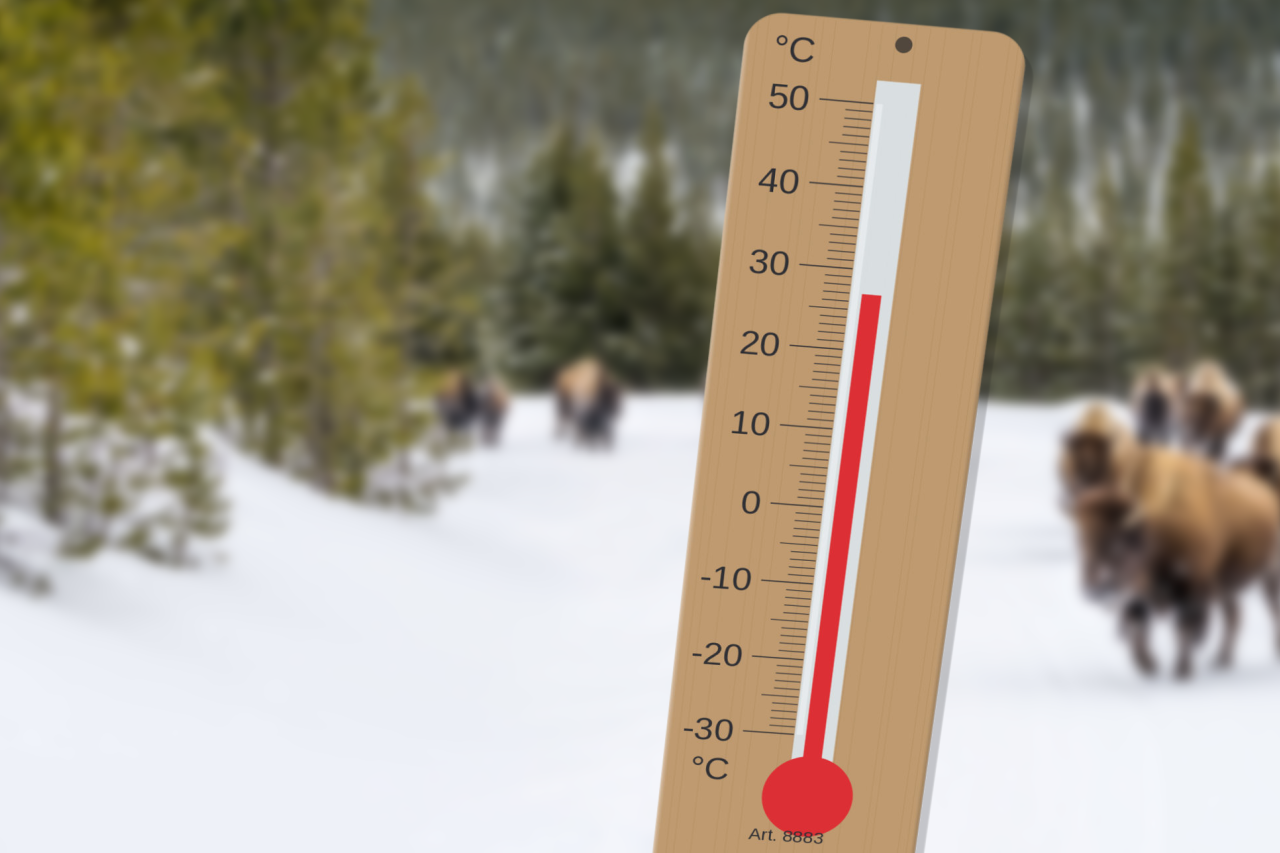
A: 27 °C
